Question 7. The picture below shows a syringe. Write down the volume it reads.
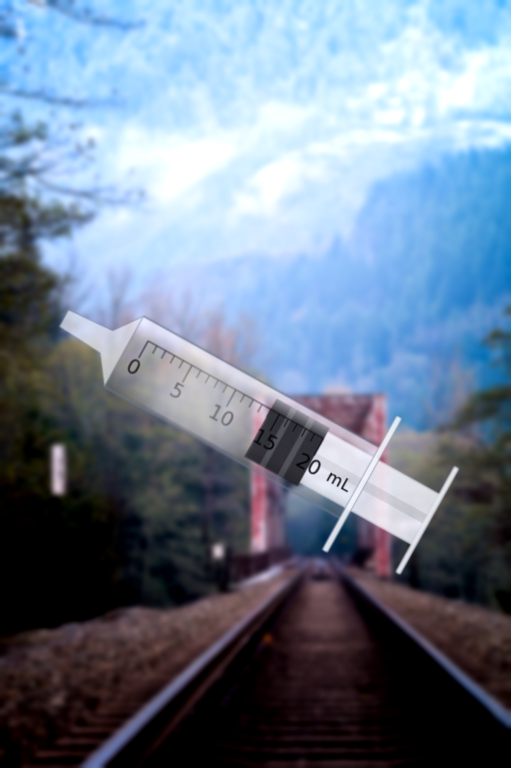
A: 14 mL
